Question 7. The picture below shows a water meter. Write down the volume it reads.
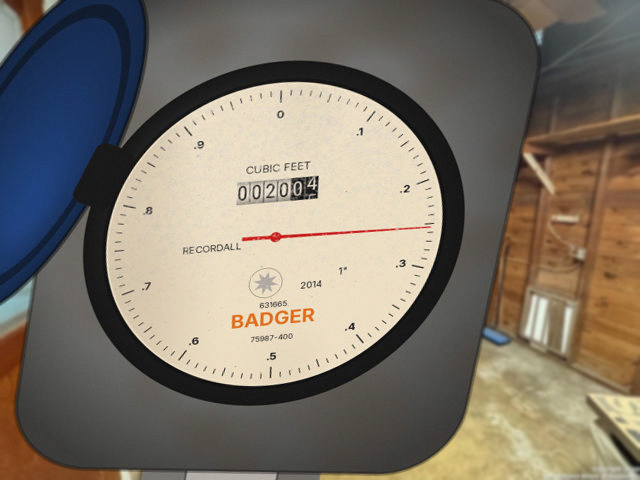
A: 2004.25 ft³
